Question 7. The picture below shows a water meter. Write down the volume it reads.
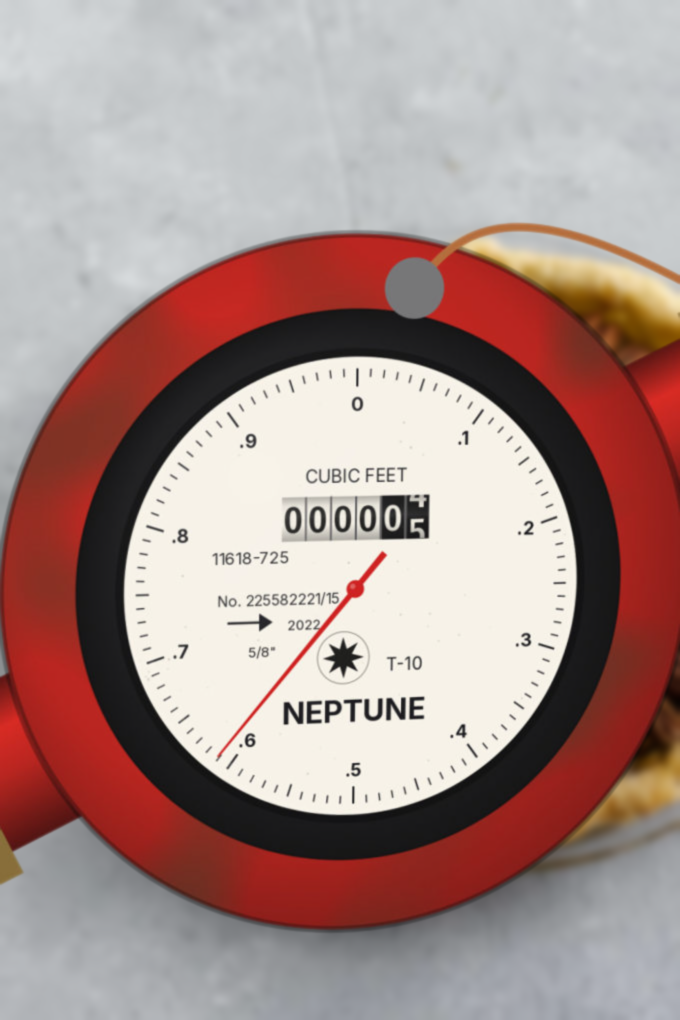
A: 4.61 ft³
